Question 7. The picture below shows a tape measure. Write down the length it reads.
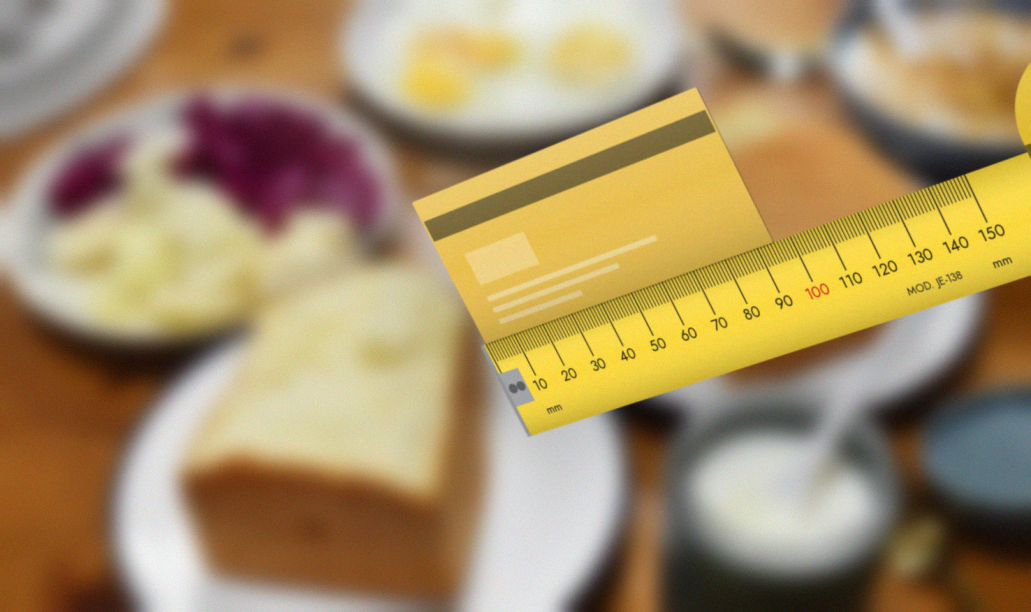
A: 95 mm
